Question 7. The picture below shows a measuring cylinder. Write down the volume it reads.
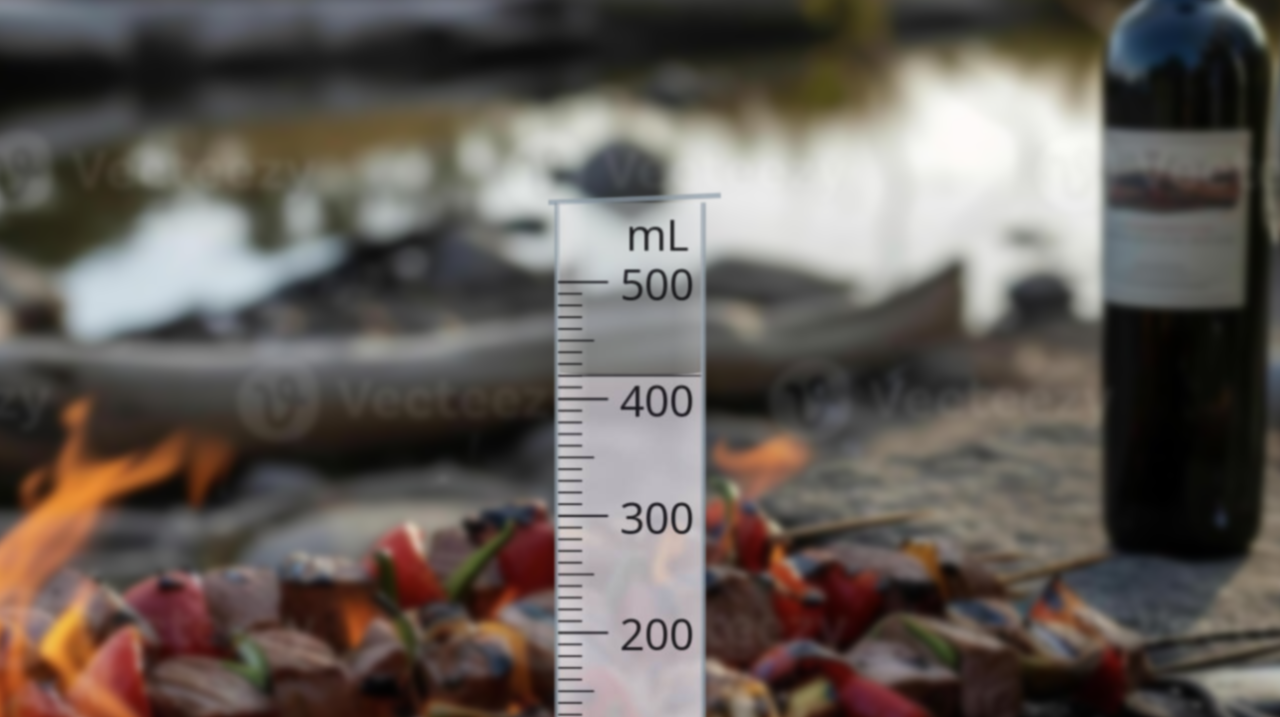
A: 420 mL
